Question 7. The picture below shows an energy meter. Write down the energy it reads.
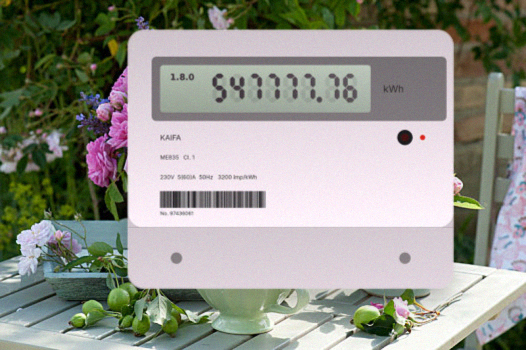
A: 547777.76 kWh
